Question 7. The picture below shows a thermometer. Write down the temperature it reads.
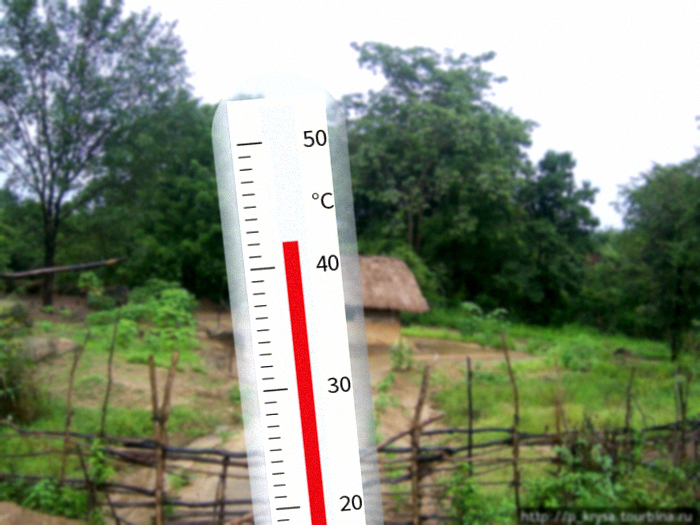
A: 42 °C
